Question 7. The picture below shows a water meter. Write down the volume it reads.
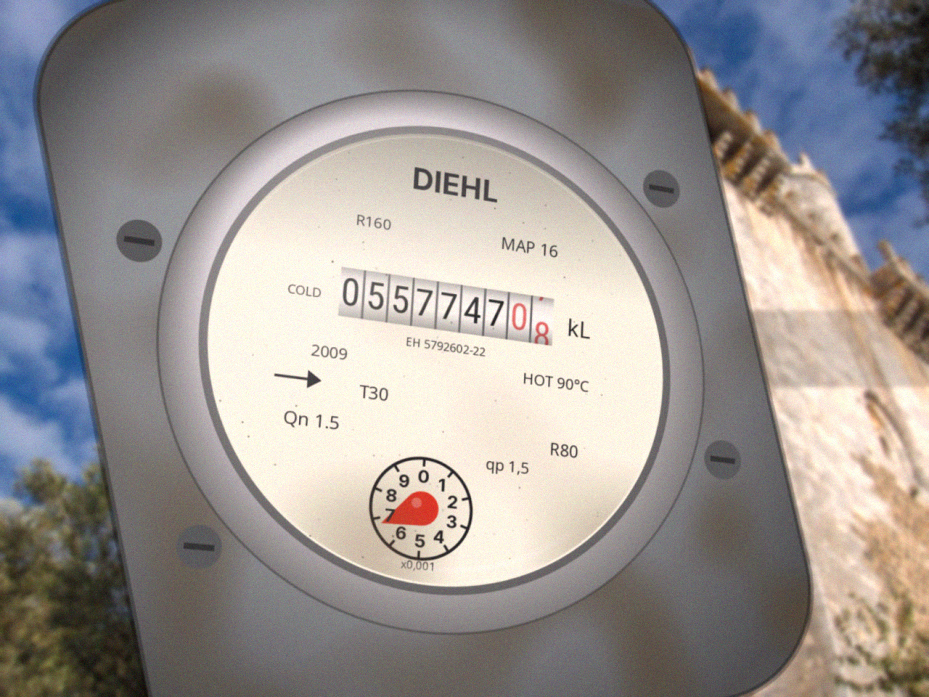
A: 557747.076 kL
